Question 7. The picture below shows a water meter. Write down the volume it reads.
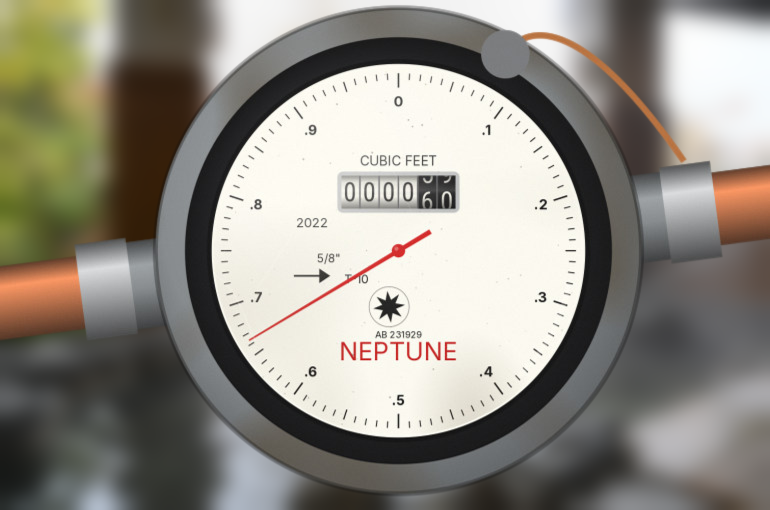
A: 59.66 ft³
